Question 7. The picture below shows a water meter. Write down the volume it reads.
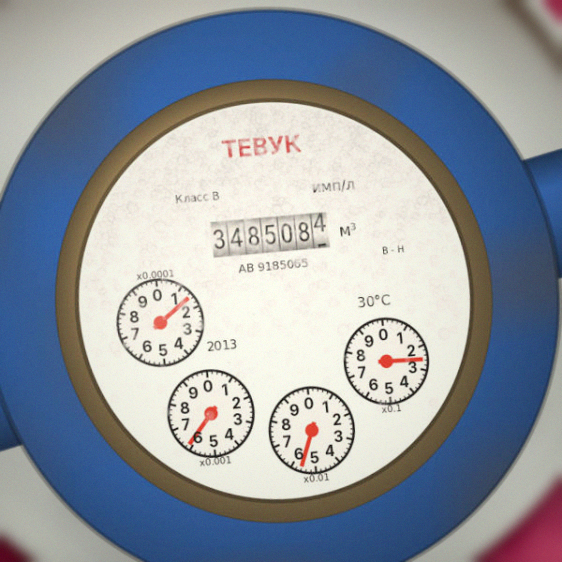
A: 3485084.2561 m³
